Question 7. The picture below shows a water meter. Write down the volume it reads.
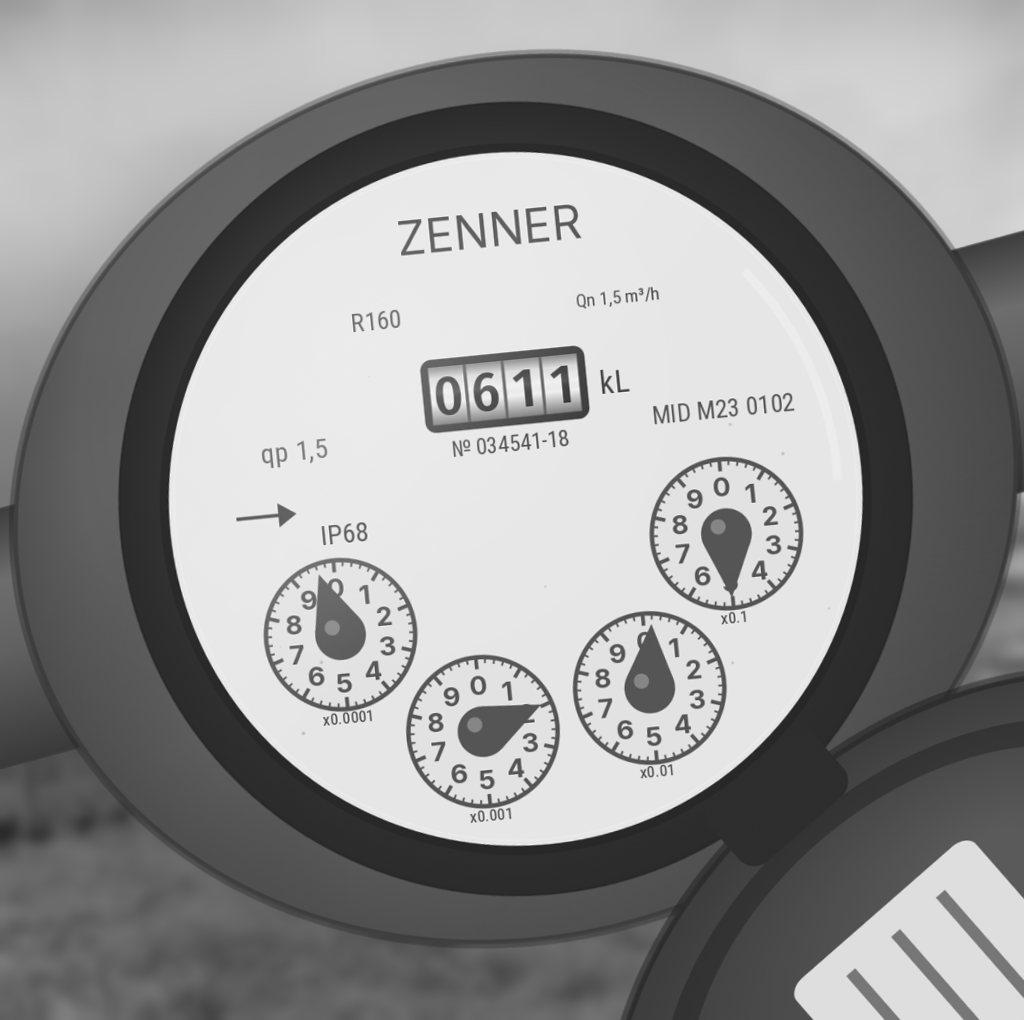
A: 611.5019 kL
